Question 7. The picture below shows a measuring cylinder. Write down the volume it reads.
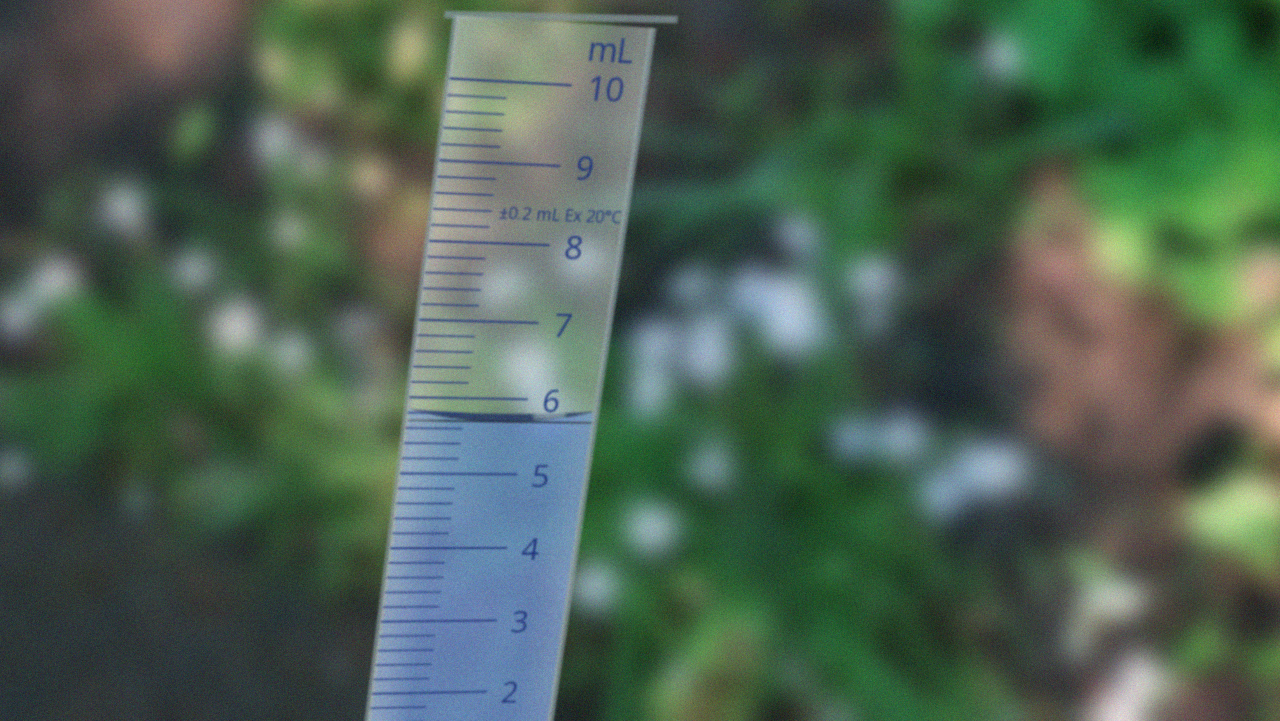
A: 5.7 mL
